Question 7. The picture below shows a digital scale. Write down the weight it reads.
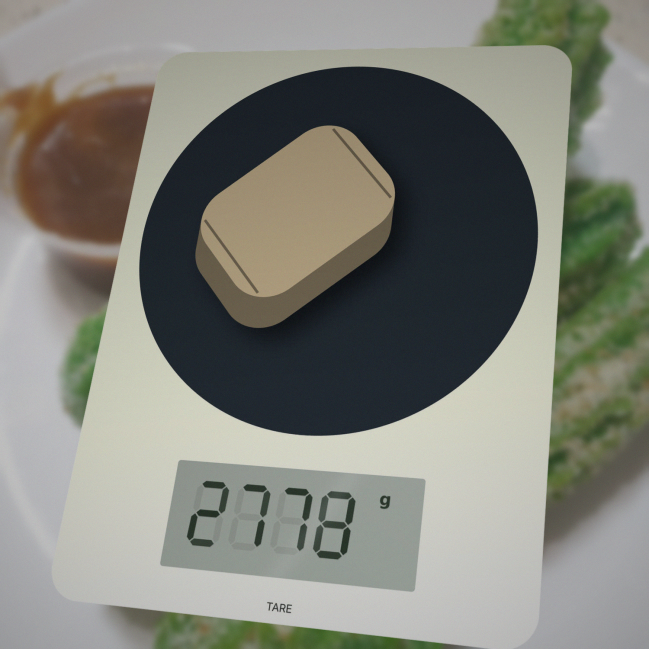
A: 2778 g
